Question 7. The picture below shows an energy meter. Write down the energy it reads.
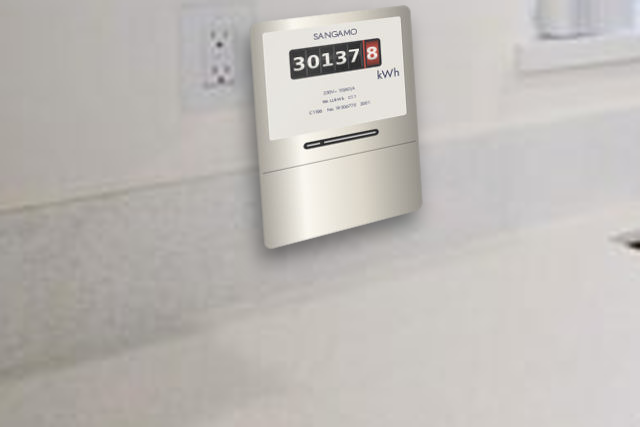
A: 30137.8 kWh
